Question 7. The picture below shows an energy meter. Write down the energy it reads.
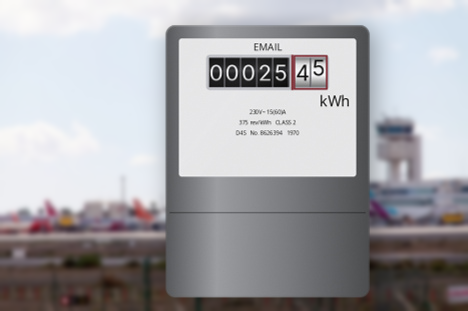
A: 25.45 kWh
